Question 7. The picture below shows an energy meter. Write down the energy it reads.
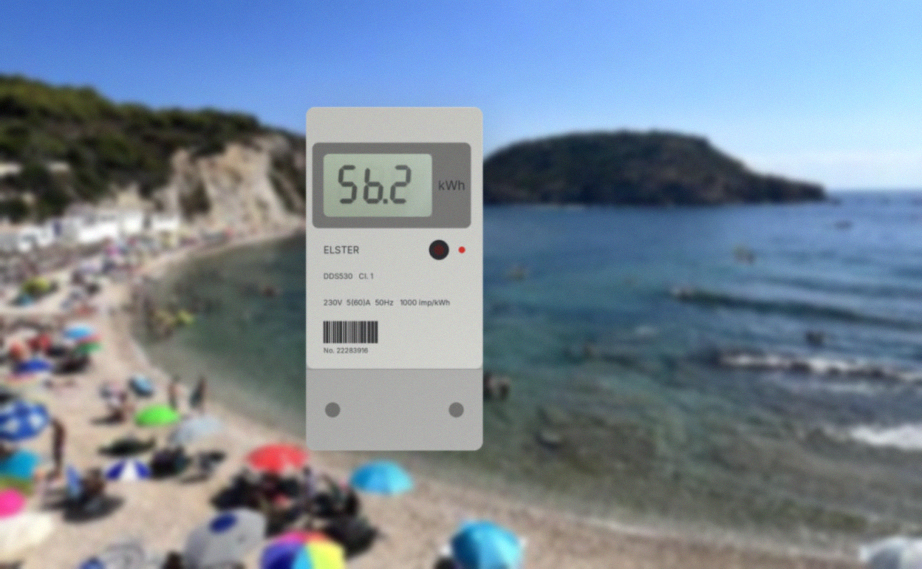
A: 56.2 kWh
